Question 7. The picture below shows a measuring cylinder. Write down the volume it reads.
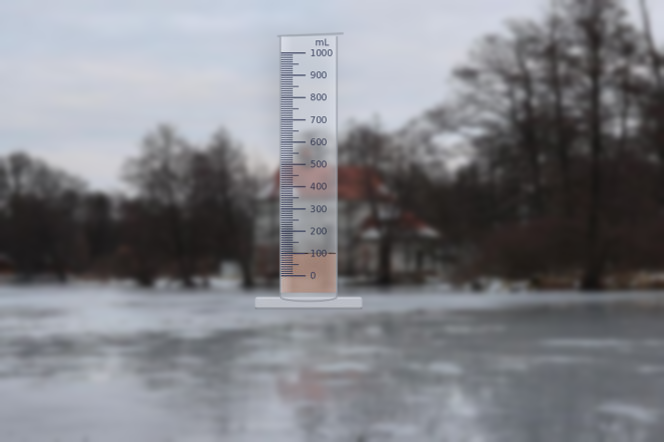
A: 100 mL
